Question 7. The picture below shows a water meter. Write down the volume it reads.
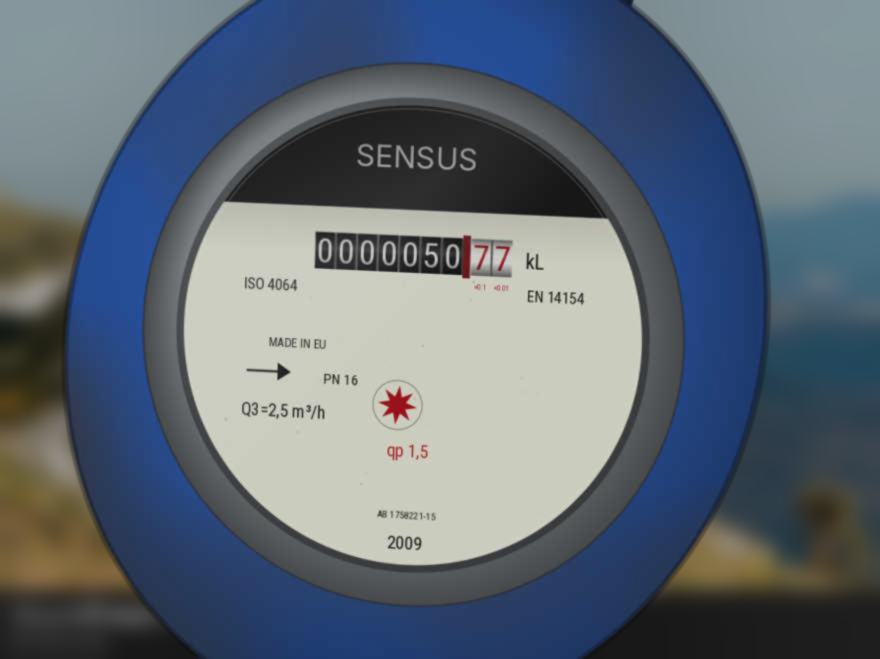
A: 50.77 kL
